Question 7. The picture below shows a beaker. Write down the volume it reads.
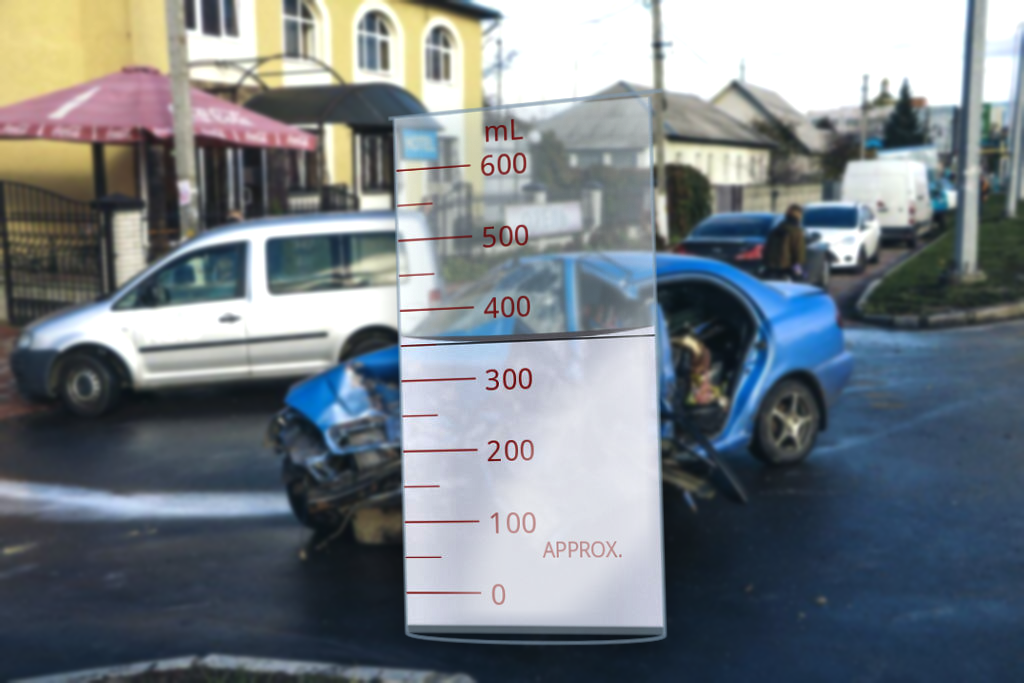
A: 350 mL
